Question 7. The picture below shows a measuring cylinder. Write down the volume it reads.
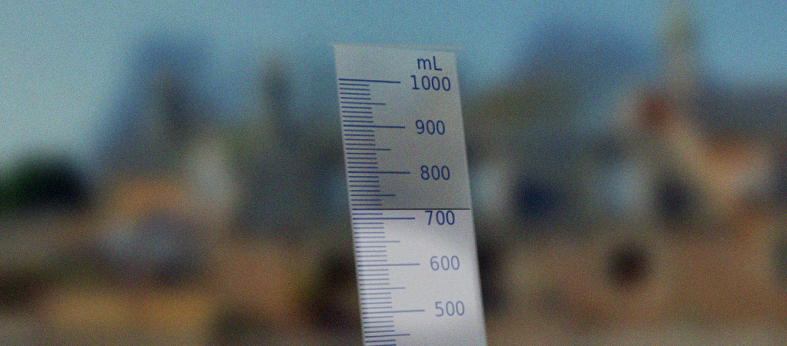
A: 720 mL
